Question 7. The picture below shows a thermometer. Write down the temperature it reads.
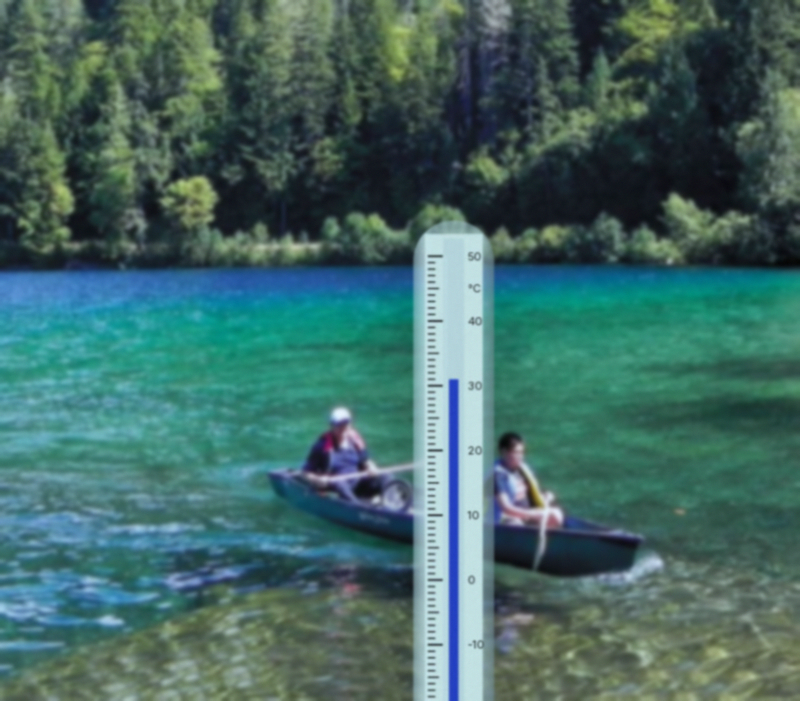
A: 31 °C
